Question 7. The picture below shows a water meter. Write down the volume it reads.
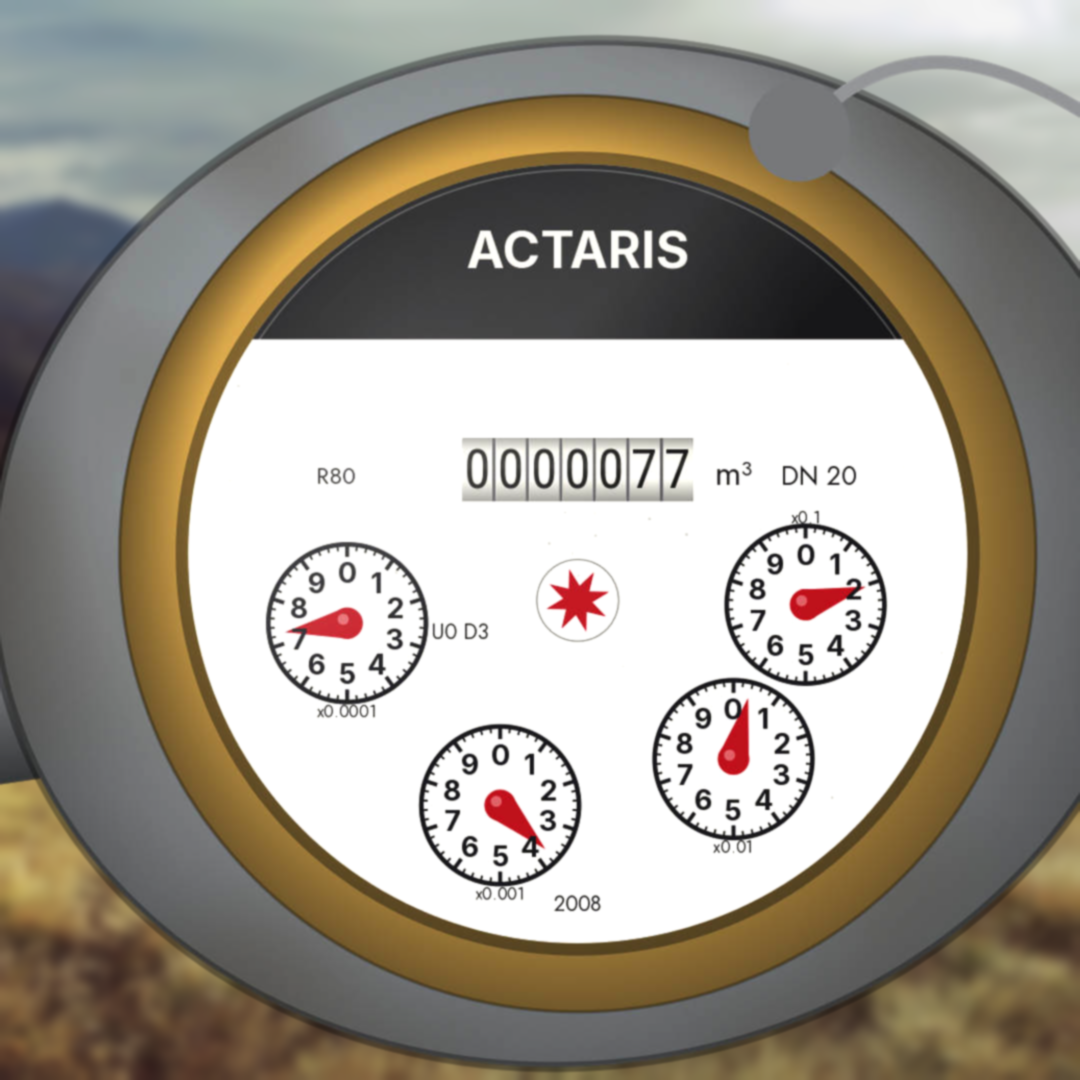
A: 77.2037 m³
